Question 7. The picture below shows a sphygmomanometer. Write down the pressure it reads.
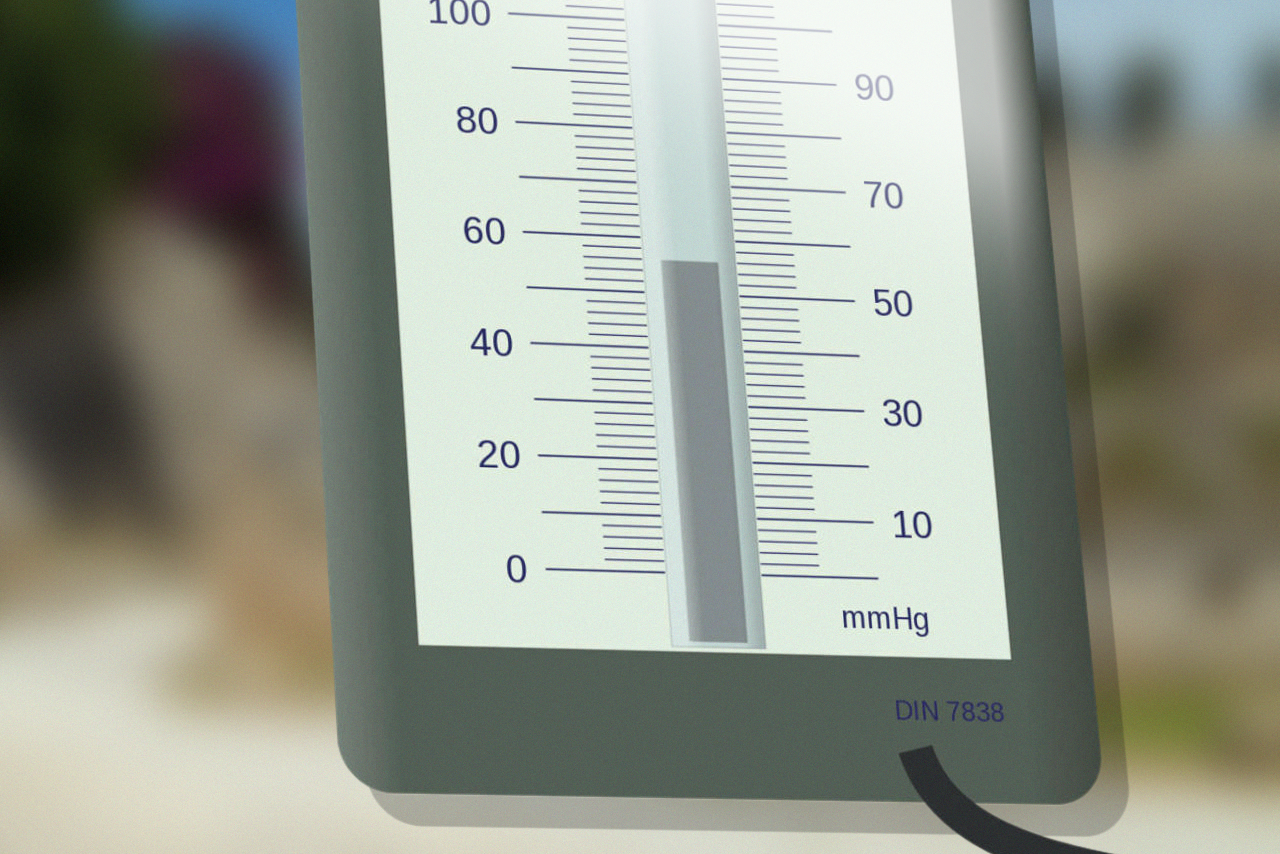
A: 56 mmHg
